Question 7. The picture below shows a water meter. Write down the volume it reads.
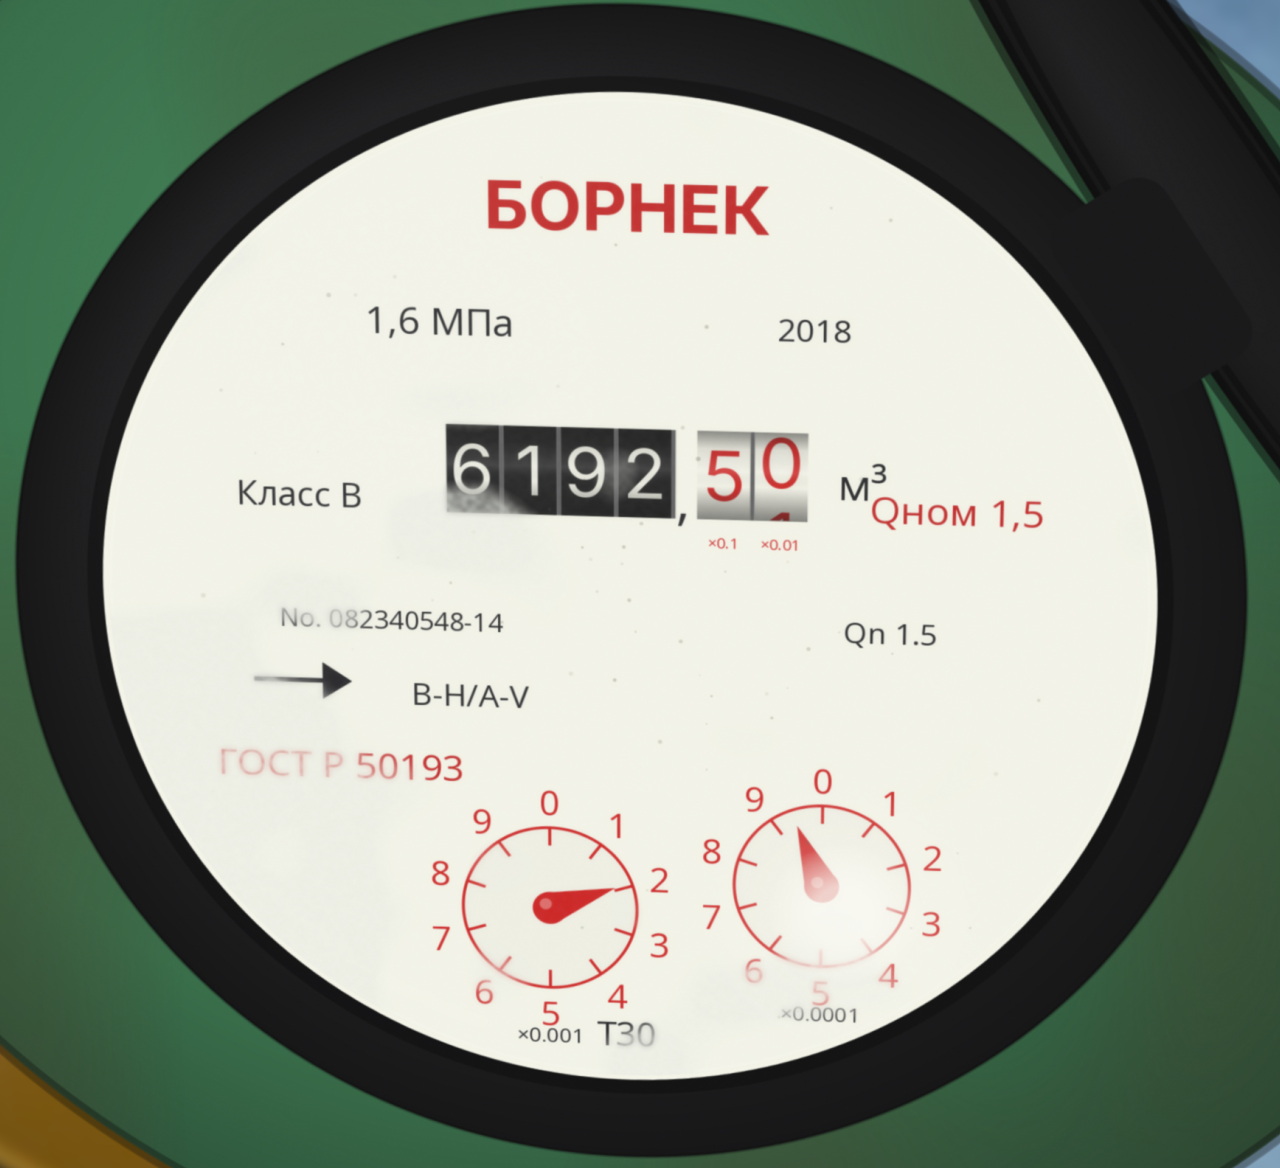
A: 6192.5019 m³
